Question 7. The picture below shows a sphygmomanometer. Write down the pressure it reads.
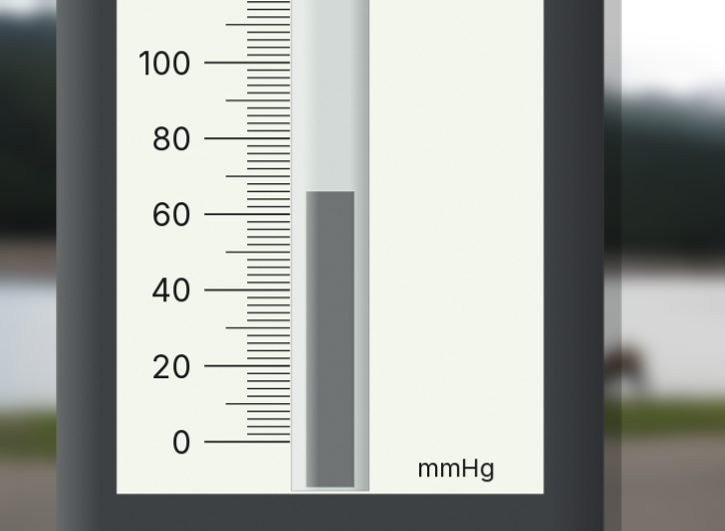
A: 66 mmHg
